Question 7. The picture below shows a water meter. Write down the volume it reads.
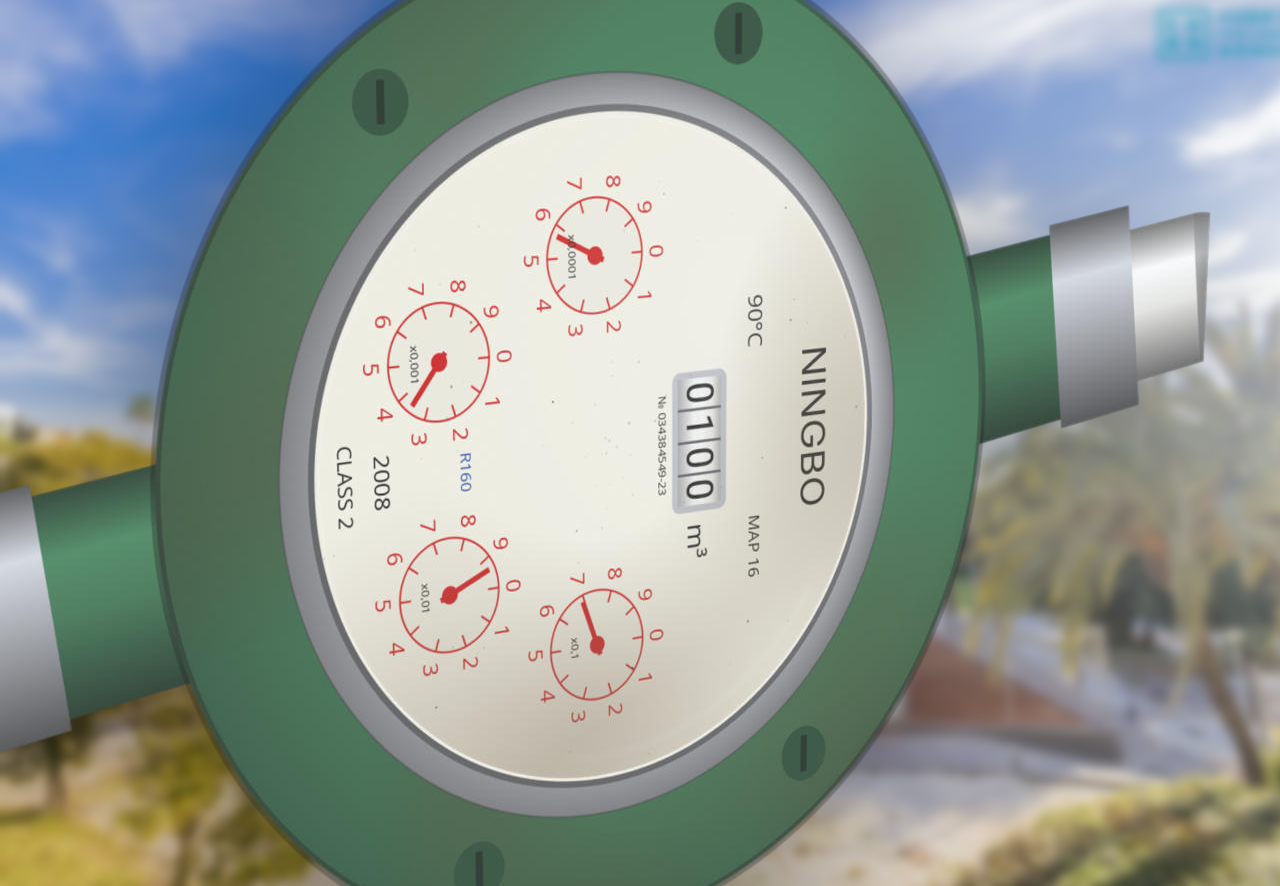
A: 100.6935 m³
